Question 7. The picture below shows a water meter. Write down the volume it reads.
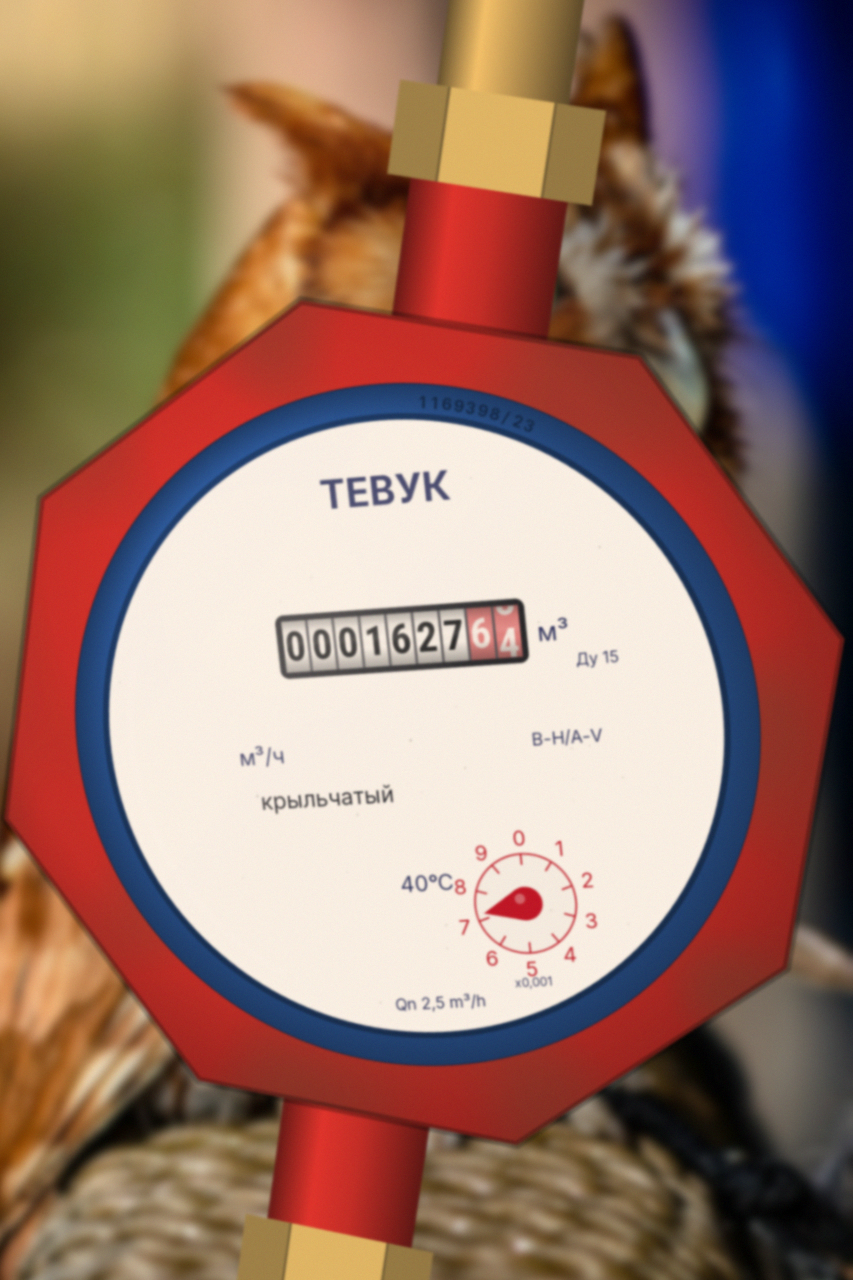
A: 1627.637 m³
